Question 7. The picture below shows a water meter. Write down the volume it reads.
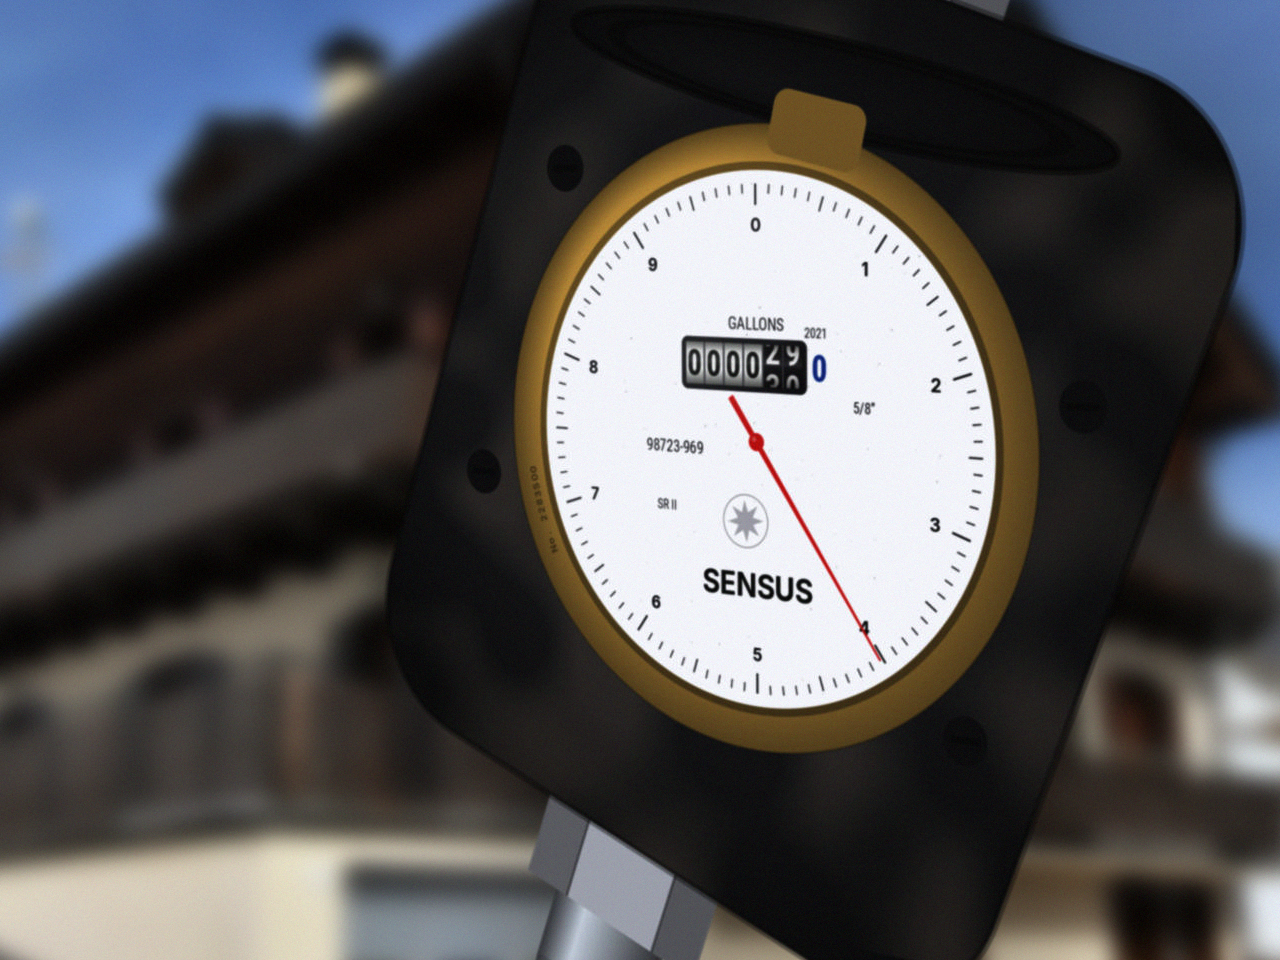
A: 294.0 gal
